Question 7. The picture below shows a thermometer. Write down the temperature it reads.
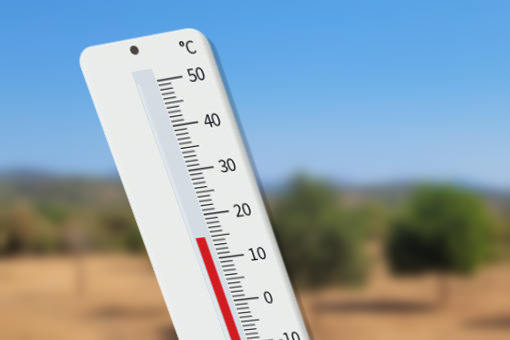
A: 15 °C
